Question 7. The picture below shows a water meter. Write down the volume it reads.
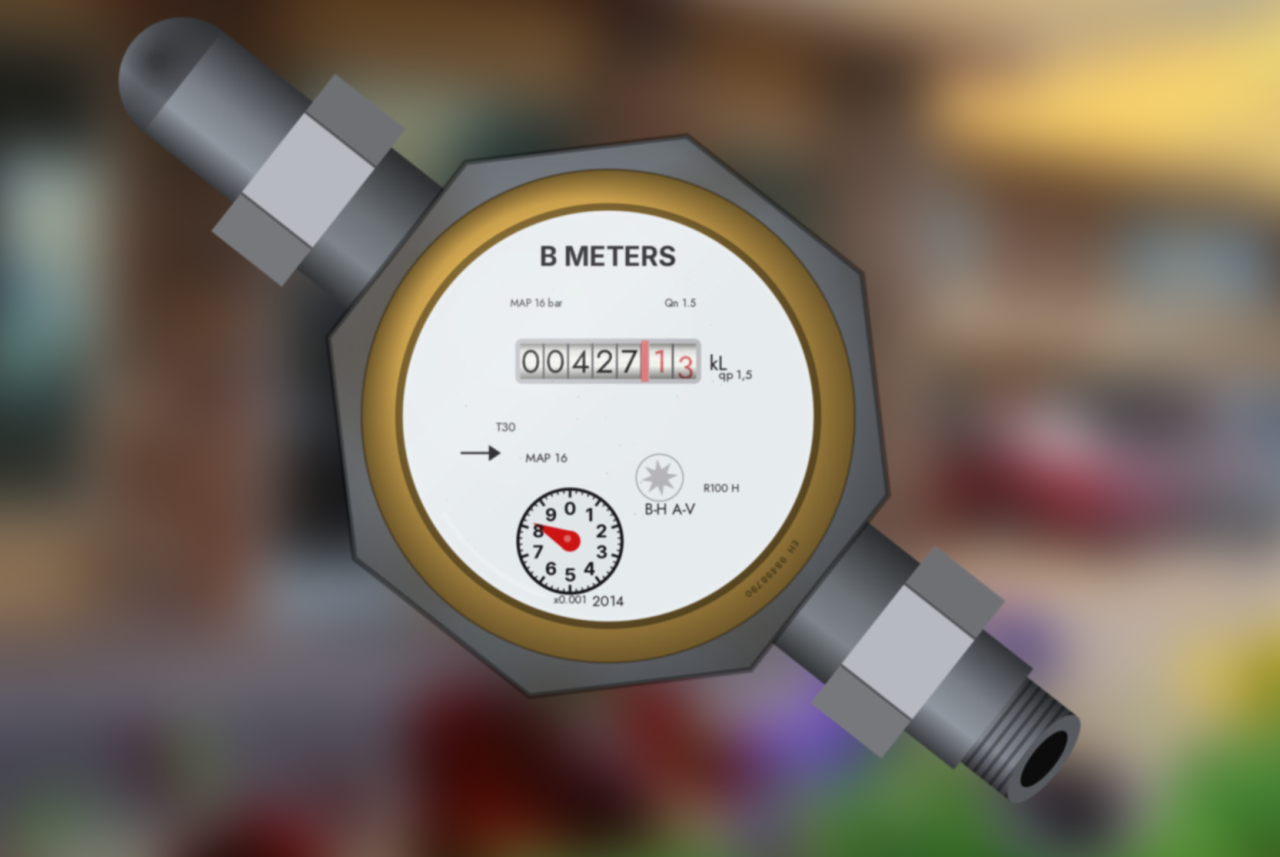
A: 427.128 kL
